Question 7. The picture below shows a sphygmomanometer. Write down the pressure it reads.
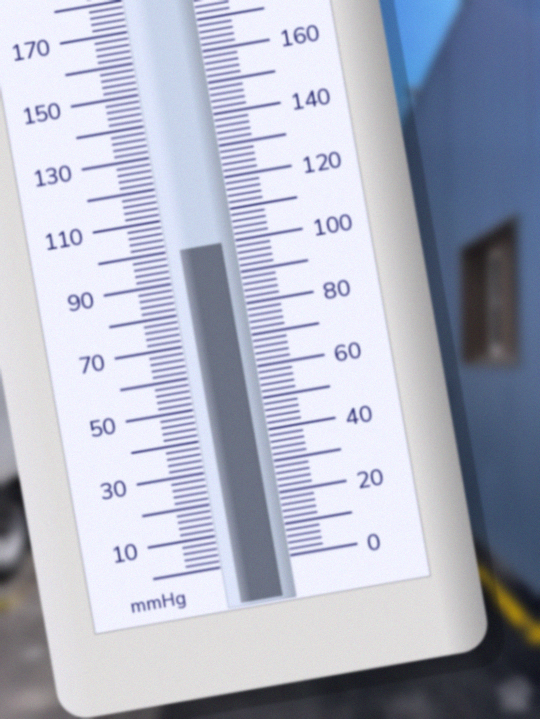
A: 100 mmHg
